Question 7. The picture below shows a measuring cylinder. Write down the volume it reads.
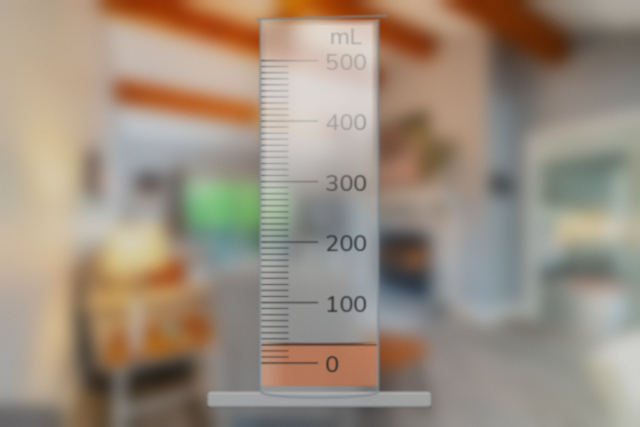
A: 30 mL
